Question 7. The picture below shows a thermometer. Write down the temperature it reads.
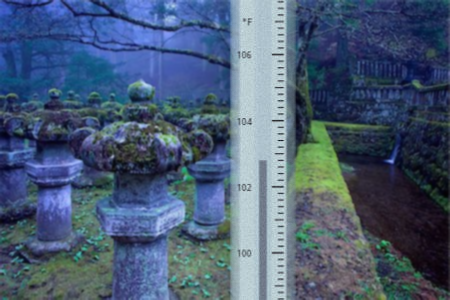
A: 102.8 °F
